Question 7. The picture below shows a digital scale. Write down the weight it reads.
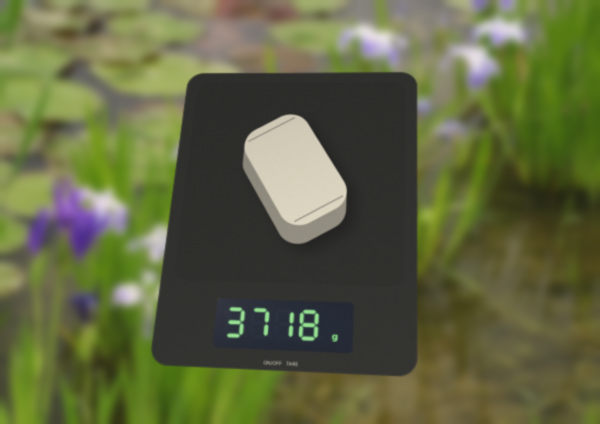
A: 3718 g
